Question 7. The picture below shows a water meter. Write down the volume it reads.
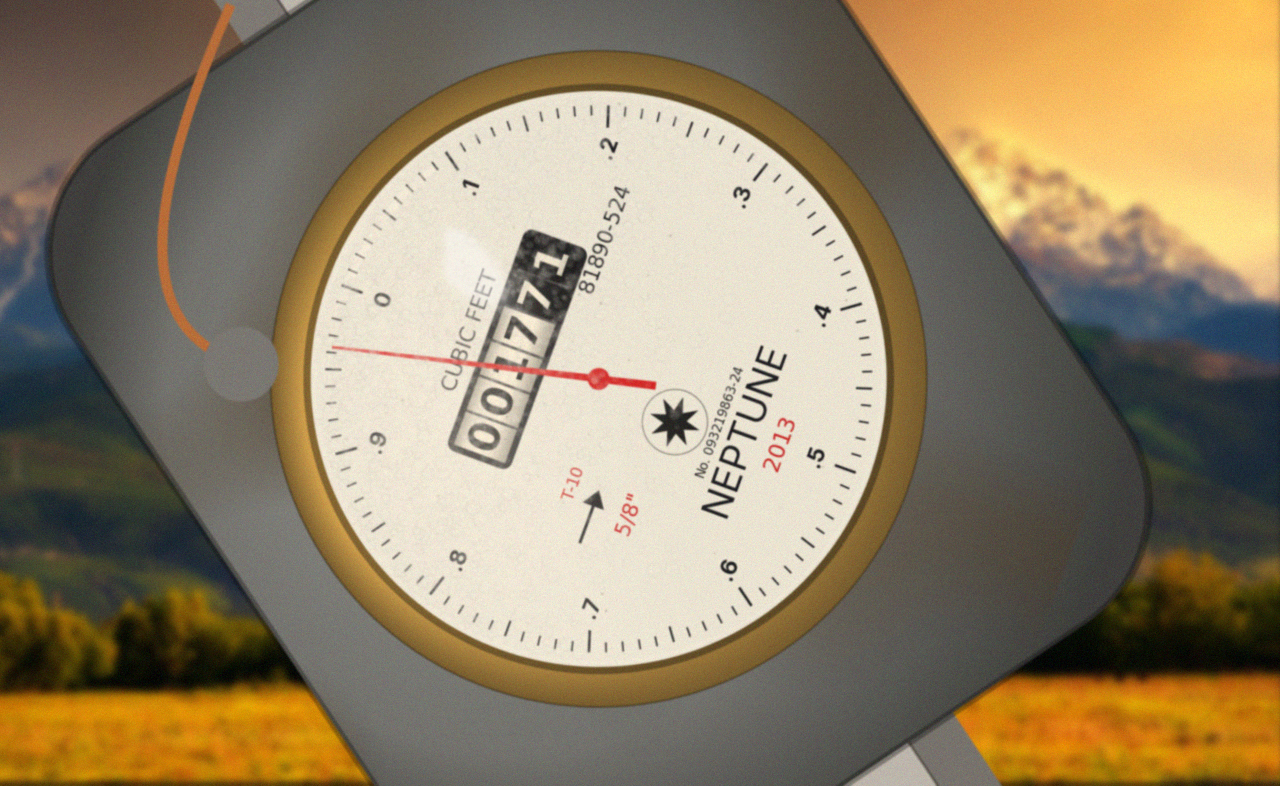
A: 1770.96 ft³
